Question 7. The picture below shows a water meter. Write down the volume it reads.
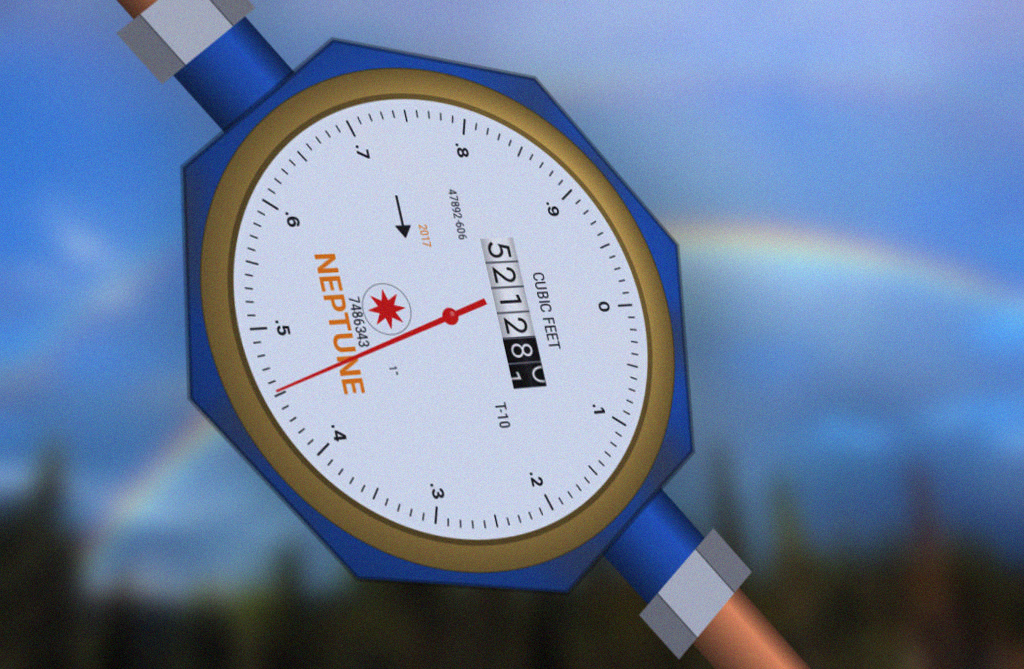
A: 521280.45 ft³
